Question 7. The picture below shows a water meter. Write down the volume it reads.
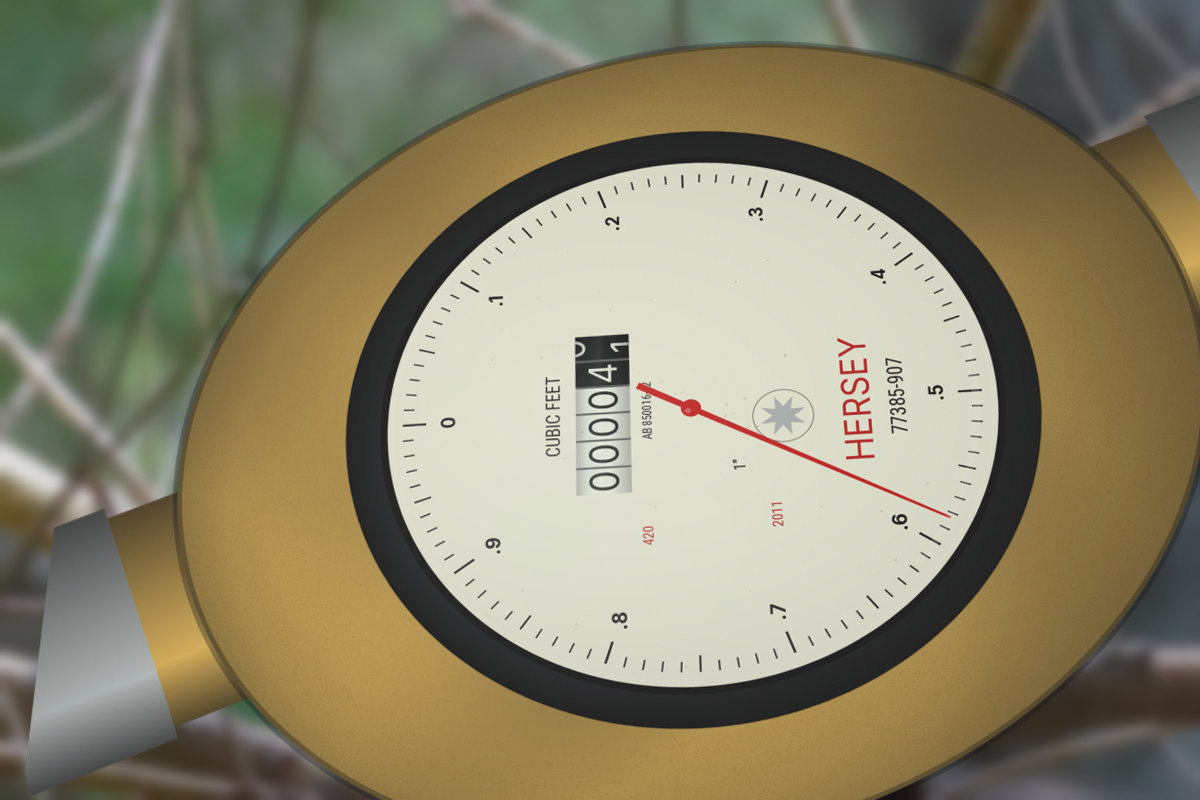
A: 40.58 ft³
